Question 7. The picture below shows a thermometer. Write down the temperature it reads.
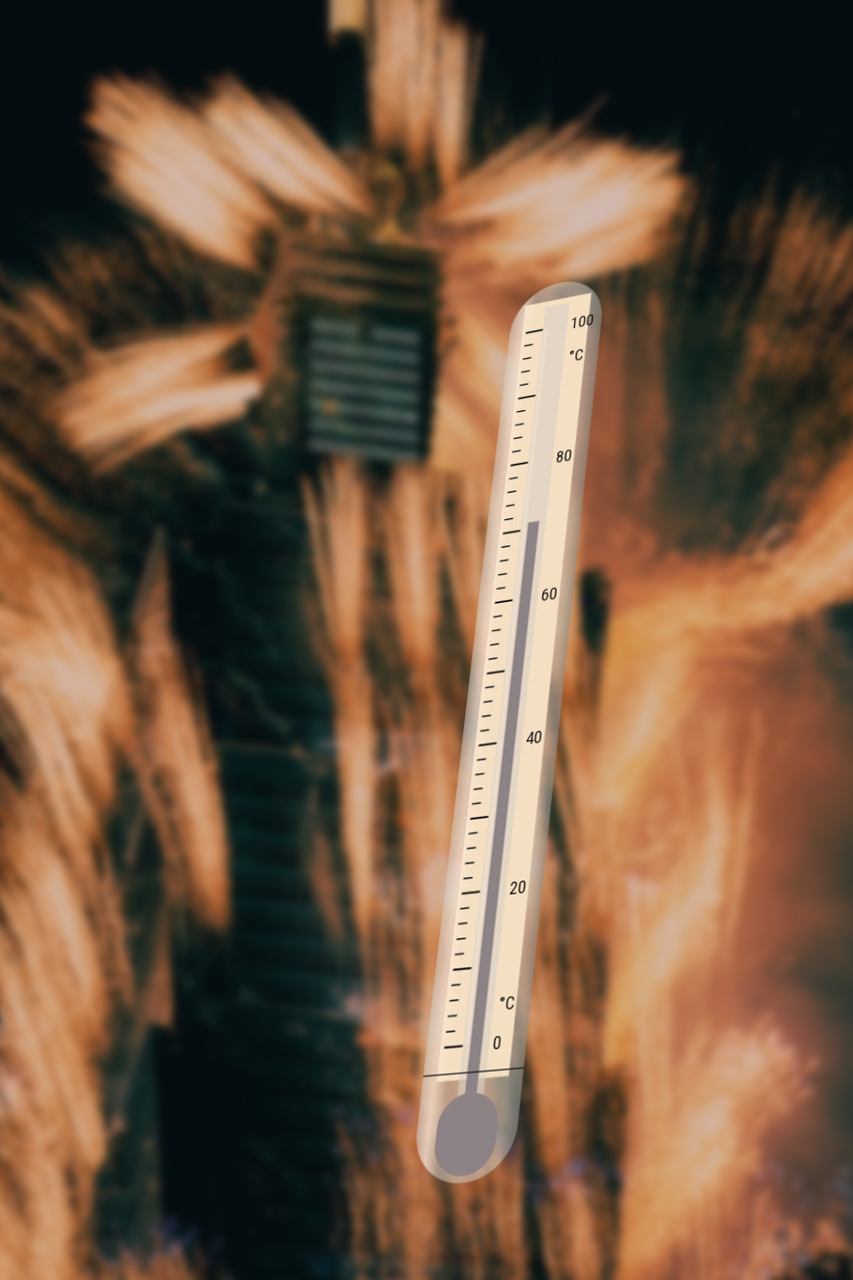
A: 71 °C
